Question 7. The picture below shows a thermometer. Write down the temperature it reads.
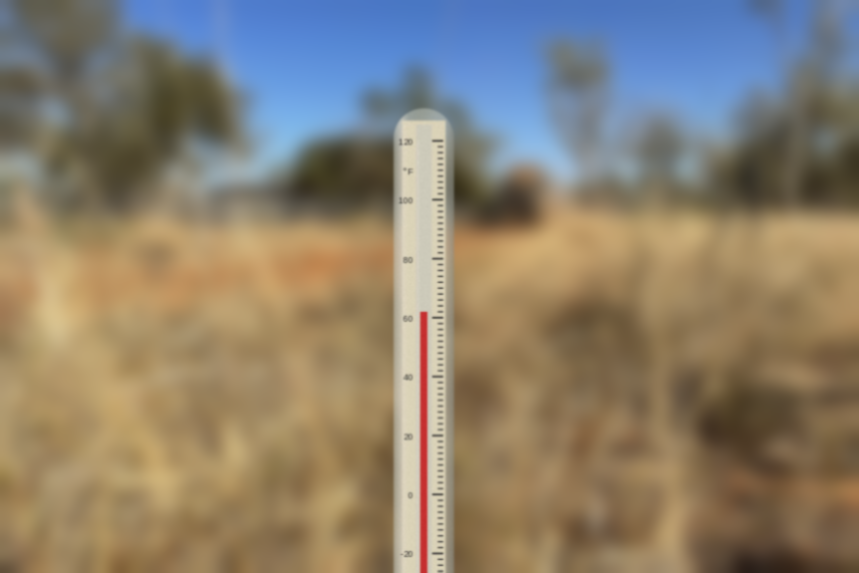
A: 62 °F
